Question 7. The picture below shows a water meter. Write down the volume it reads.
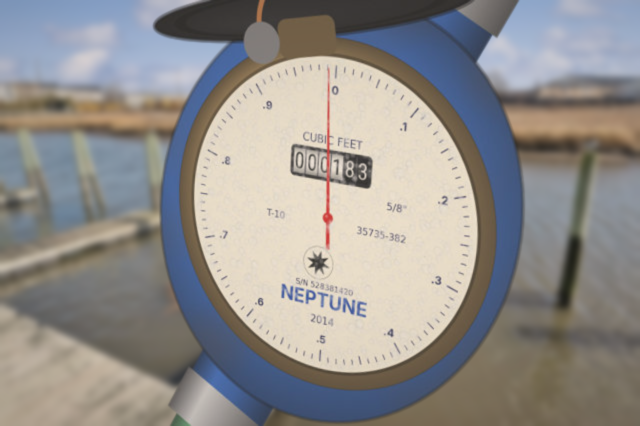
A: 182.99 ft³
